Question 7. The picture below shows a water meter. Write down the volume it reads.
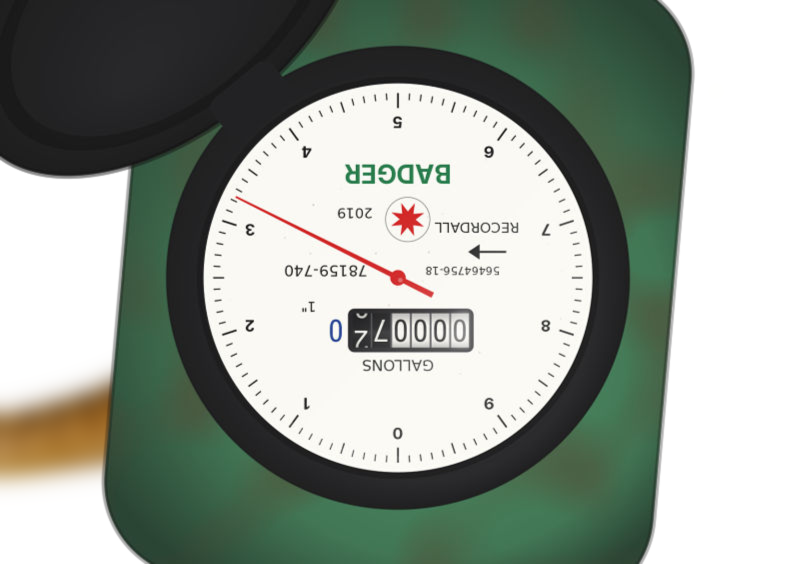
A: 723.2 gal
